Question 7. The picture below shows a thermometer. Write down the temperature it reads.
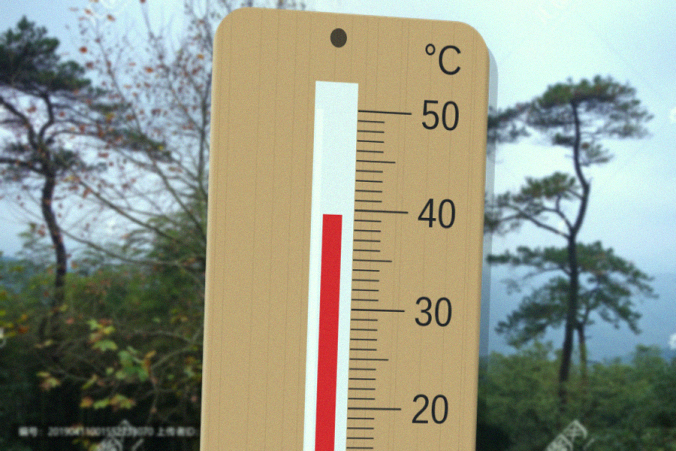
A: 39.5 °C
